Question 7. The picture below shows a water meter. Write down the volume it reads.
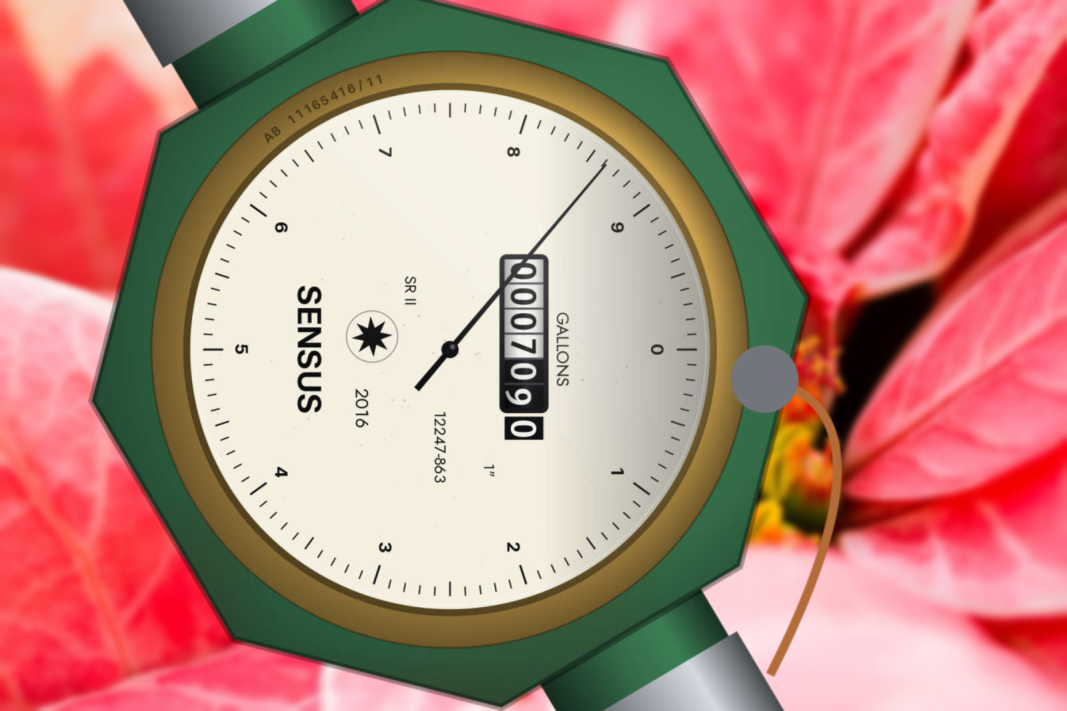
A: 7088.6 gal
